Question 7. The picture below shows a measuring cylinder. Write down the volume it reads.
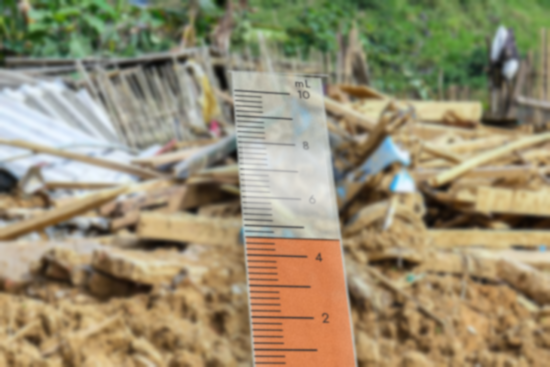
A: 4.6 mL
